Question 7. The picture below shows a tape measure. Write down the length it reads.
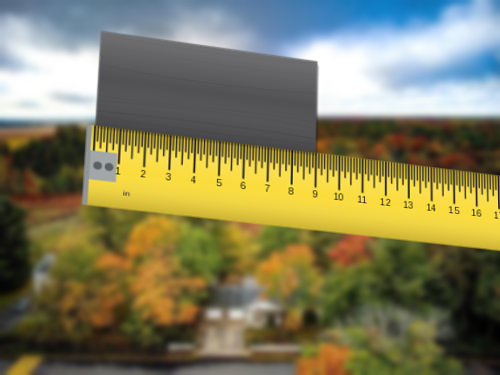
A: 9 in
